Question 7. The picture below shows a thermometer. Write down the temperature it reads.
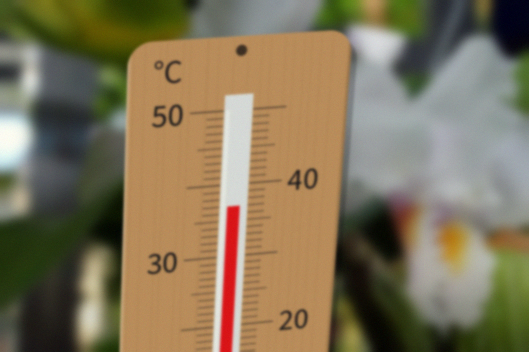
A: 37 °C
